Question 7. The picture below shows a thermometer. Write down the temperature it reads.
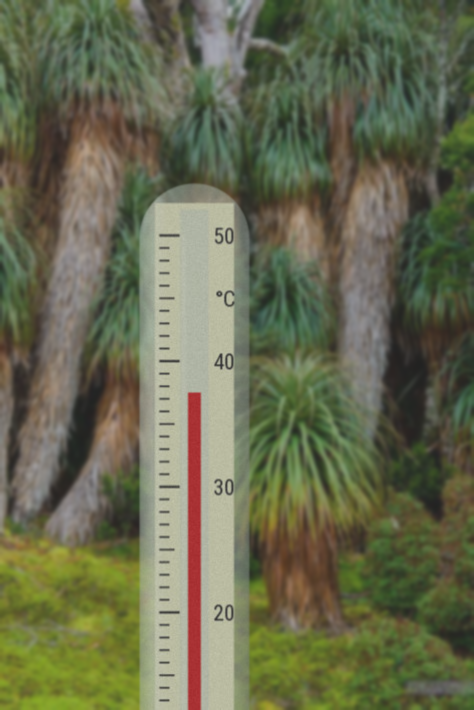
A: 37.5 °C
